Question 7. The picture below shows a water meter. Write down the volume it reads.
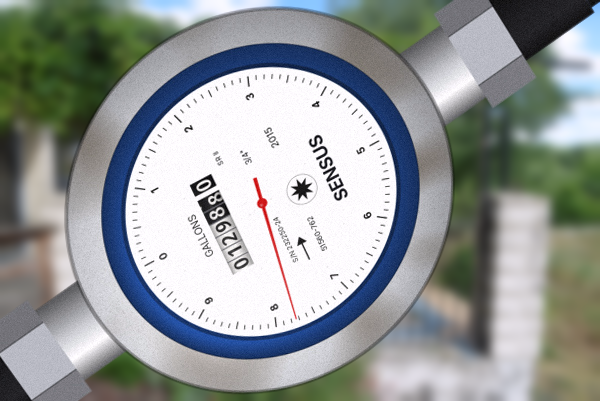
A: 129877.7 gal
